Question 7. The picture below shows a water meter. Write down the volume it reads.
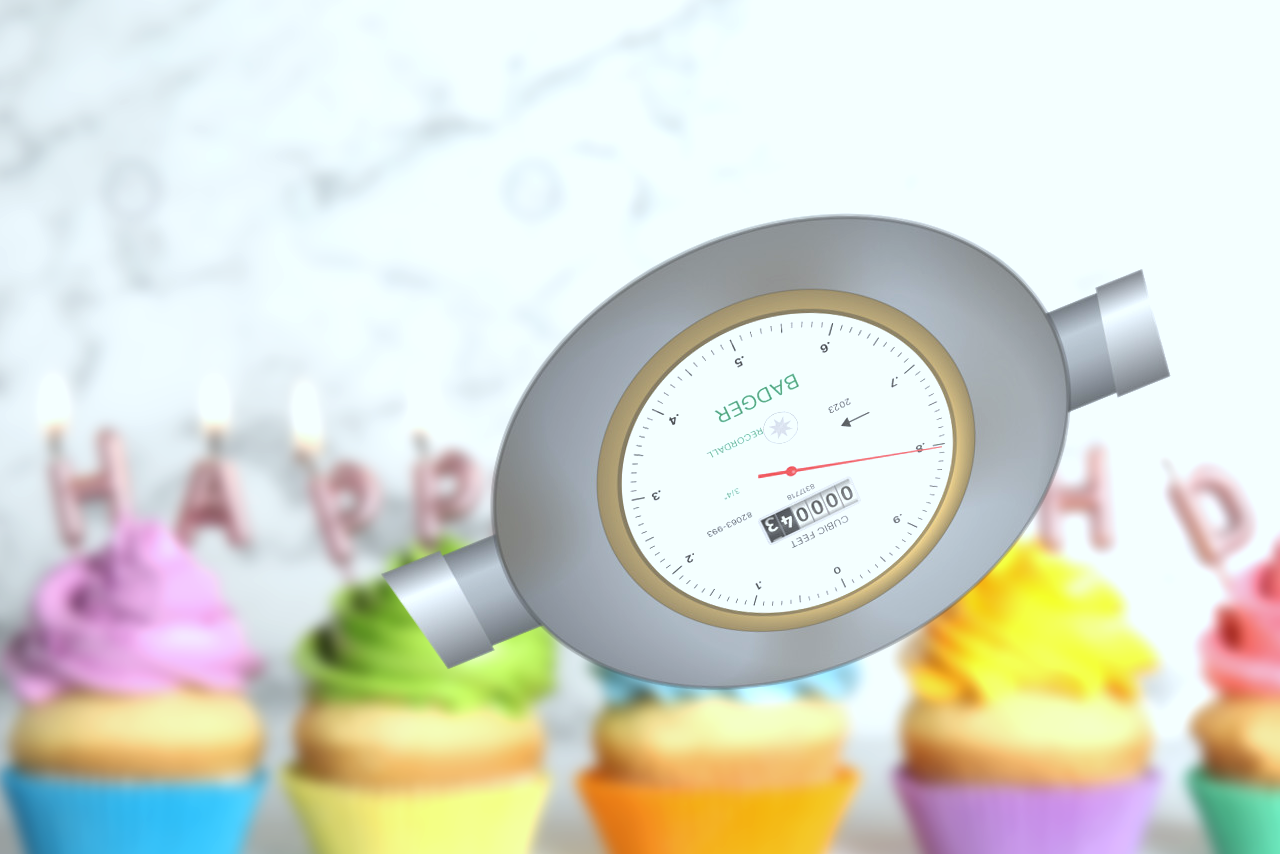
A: 42.80 ft³
